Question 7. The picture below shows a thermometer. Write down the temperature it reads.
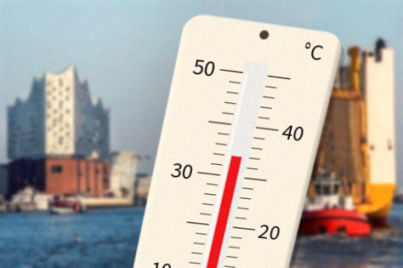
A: 34 °C
